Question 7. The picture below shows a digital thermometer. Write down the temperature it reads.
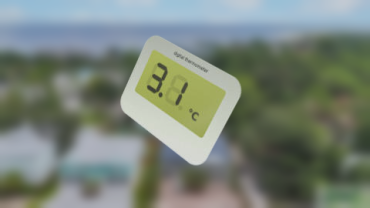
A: 3.1 °C
